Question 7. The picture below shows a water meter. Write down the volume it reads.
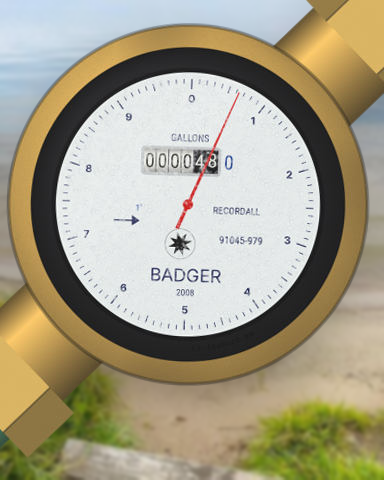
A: 480.6 gal
